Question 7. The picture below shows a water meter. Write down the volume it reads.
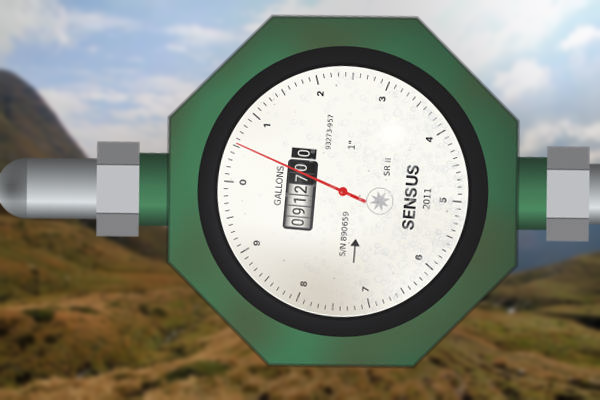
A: 912700.5 gal
